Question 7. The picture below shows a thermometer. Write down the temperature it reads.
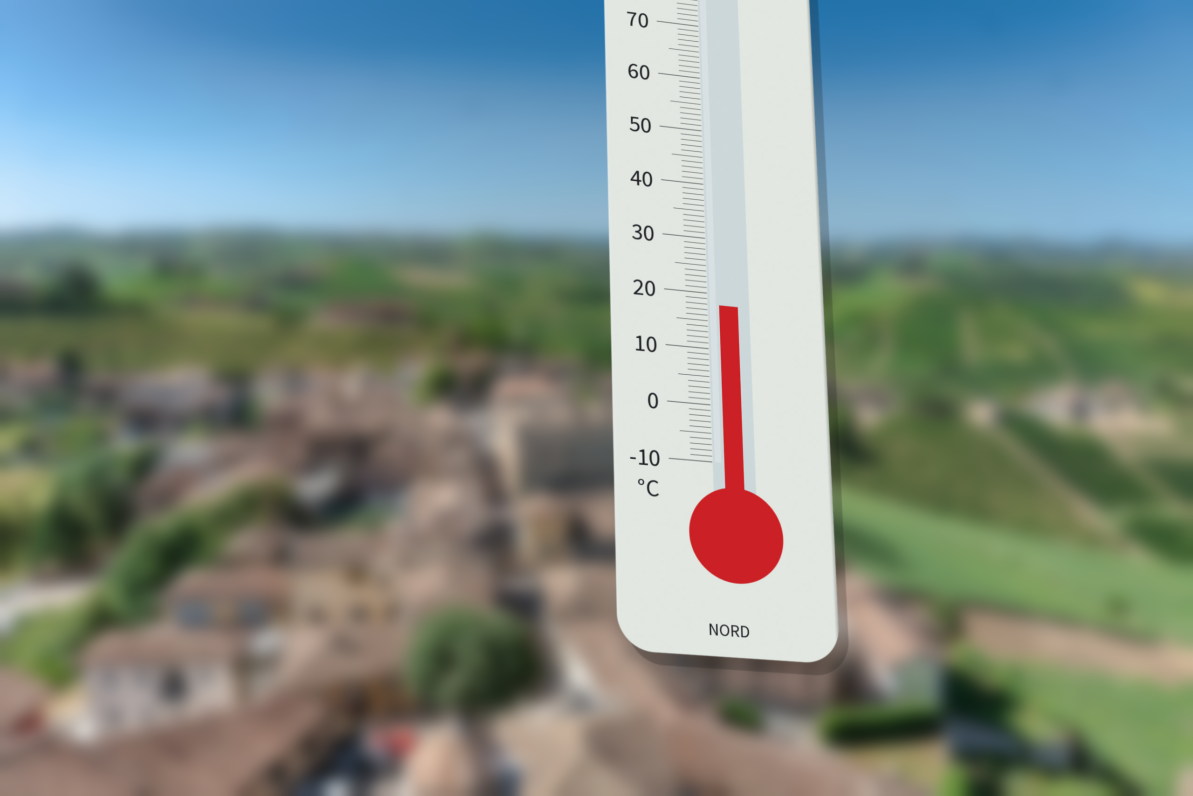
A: 18 °C
